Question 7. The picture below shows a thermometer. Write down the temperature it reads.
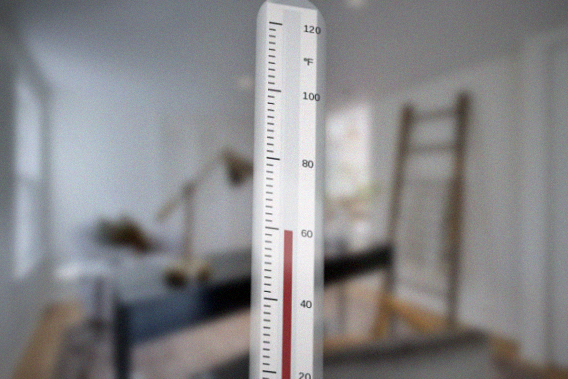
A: 60 °F
